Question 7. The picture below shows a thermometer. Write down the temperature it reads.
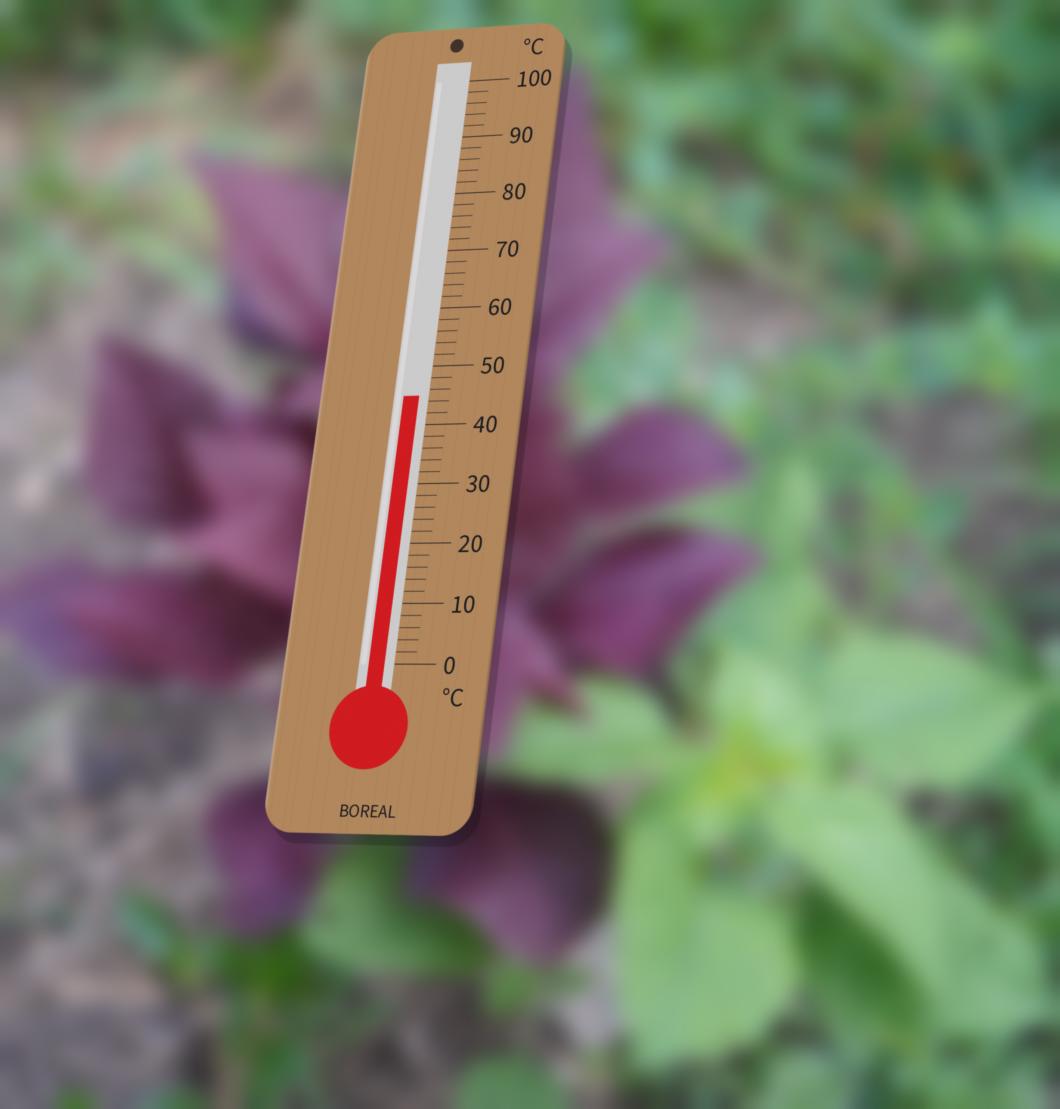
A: 45 °C
